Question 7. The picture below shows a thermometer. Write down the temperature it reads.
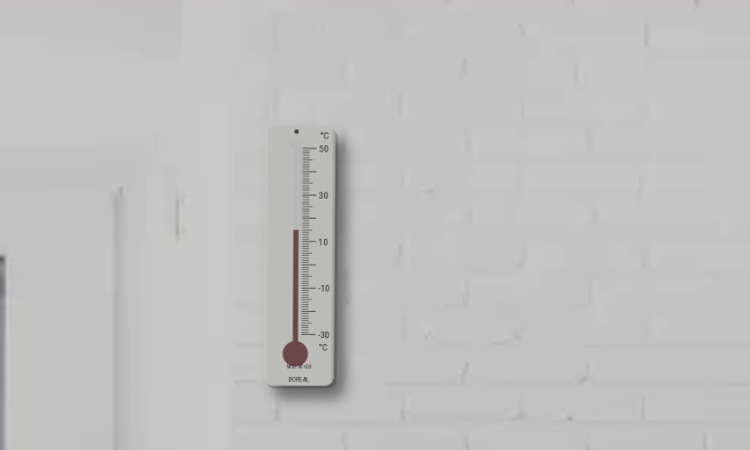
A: 15 °C
